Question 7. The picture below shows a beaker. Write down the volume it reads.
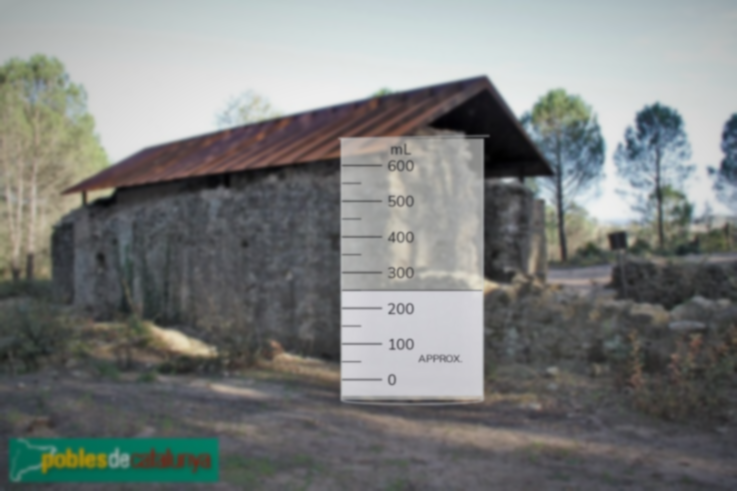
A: 250 mL
